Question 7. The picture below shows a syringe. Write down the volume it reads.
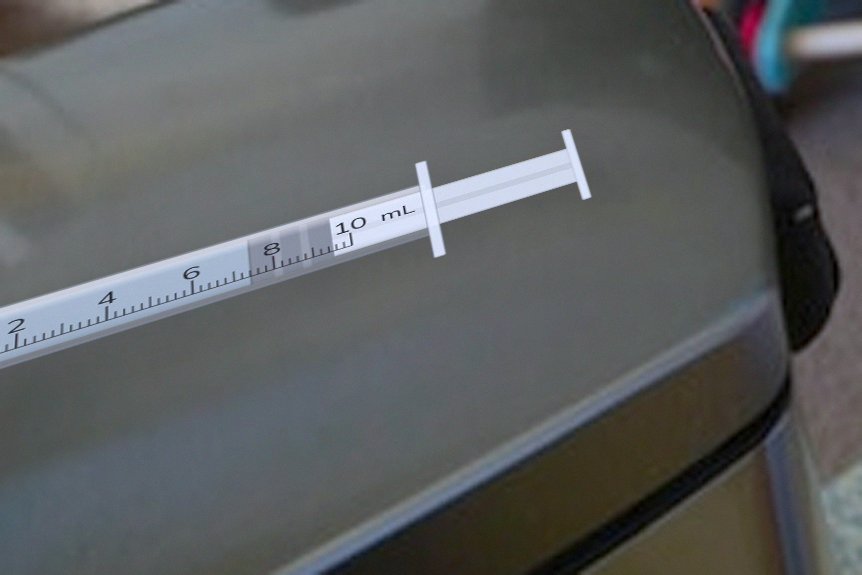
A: 7.4 mL
